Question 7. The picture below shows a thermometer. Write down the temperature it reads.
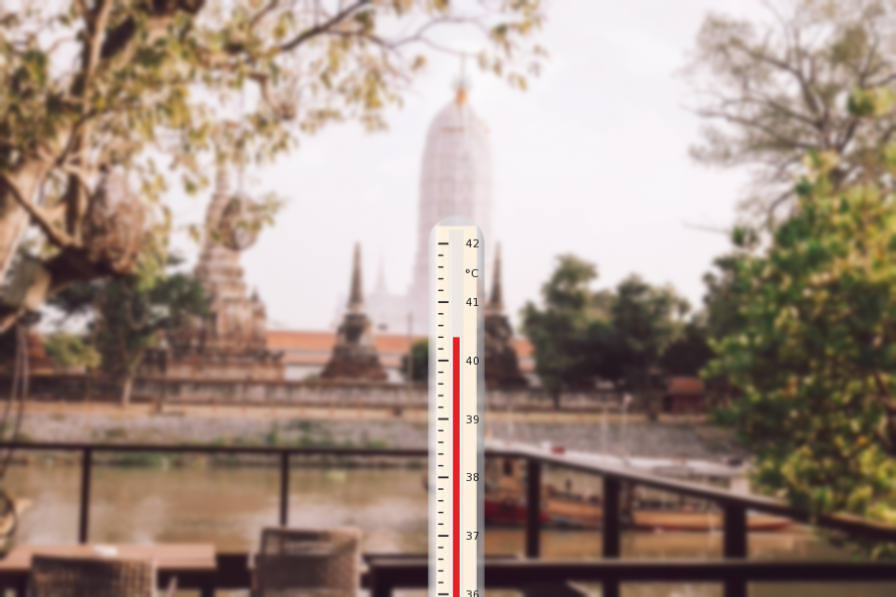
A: 40.4 °C
